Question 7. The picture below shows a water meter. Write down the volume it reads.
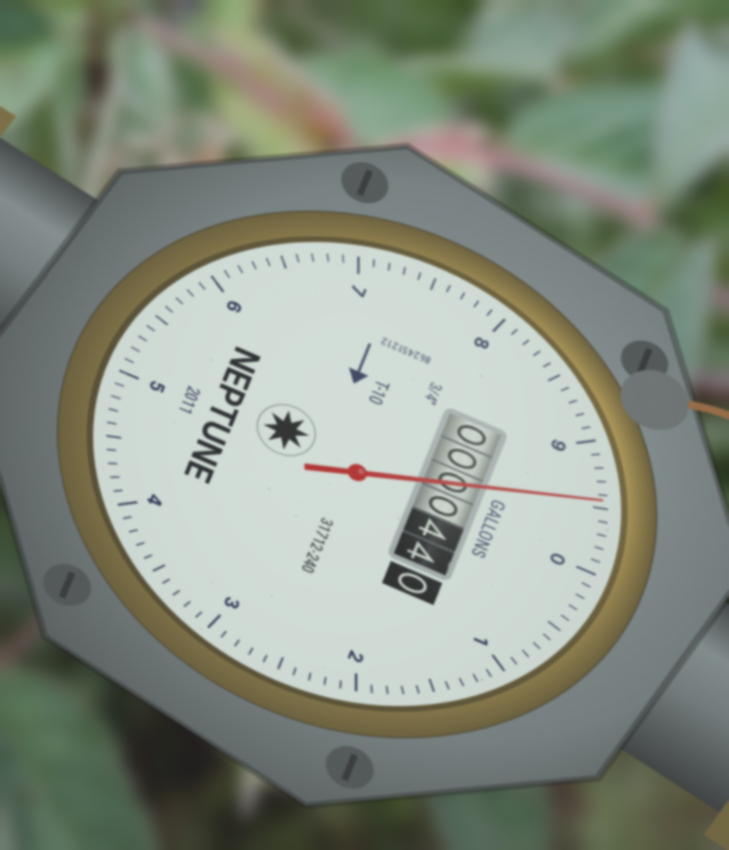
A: 439.4 gal
